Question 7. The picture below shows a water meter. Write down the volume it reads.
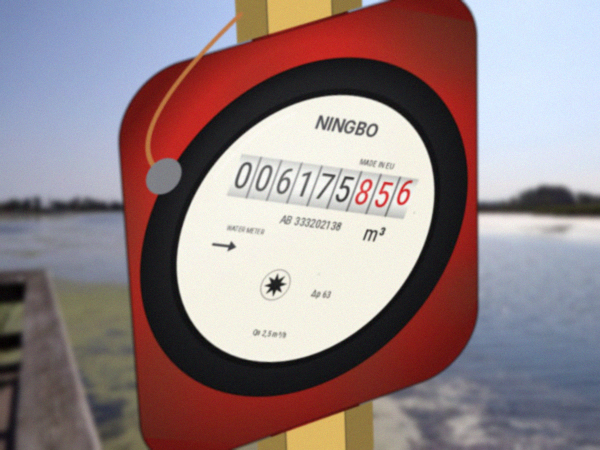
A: 6175.856 m³
